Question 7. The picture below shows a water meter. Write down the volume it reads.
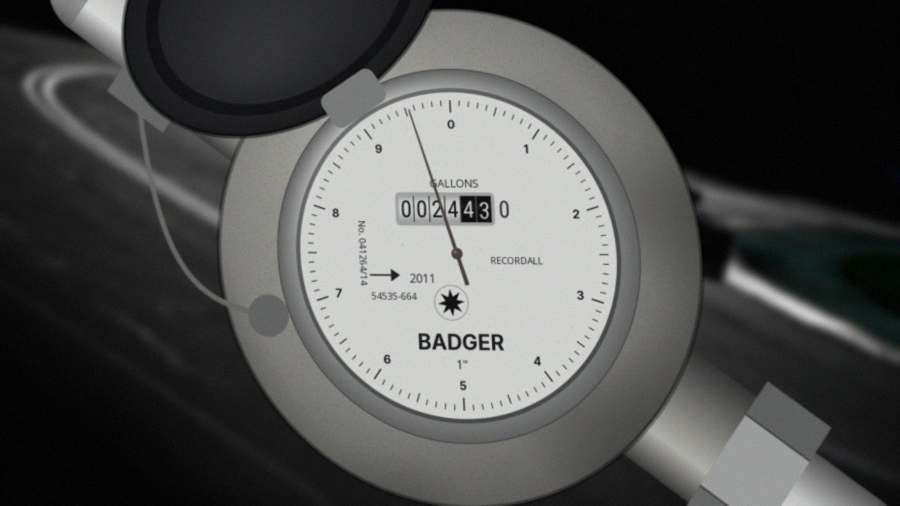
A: 24429.5 gal
